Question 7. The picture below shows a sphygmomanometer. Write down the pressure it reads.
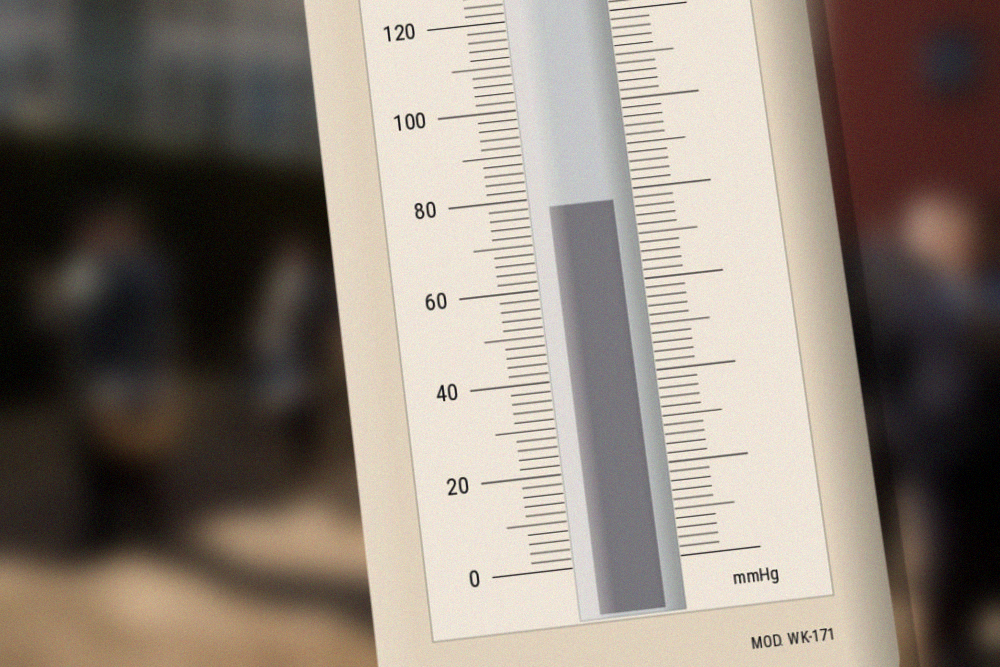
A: 78 mmHg
